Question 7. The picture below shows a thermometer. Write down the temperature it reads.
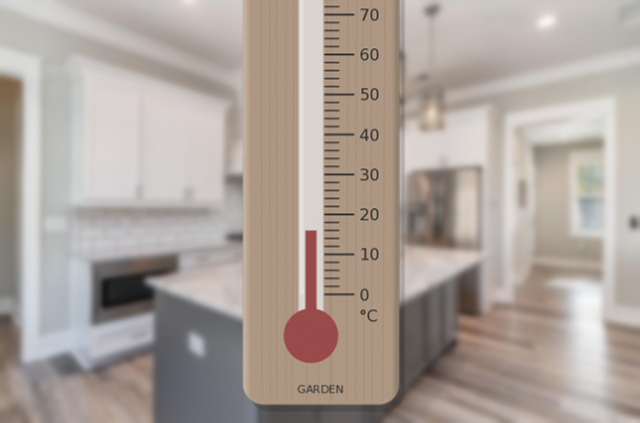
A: 16 °C
